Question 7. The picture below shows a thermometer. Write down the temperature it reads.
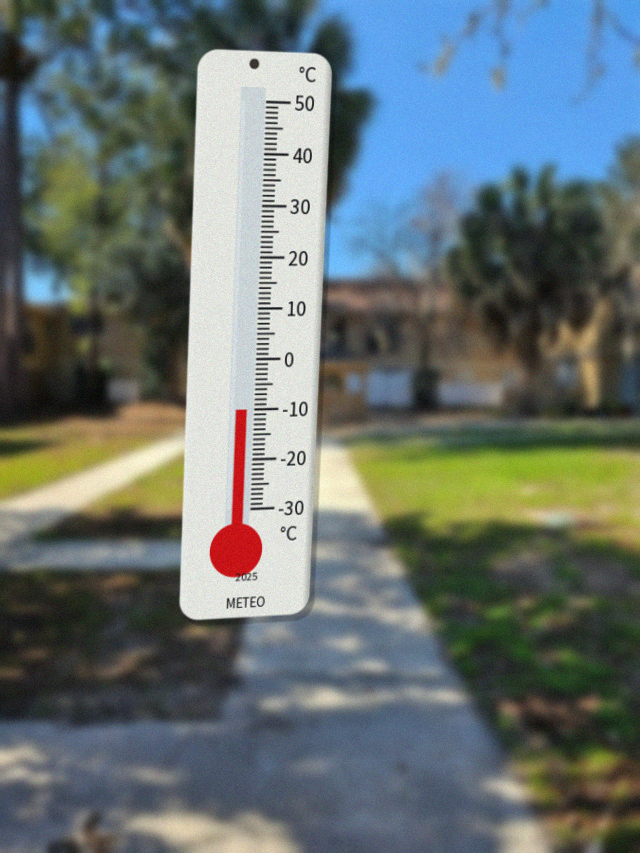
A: -10 °C
